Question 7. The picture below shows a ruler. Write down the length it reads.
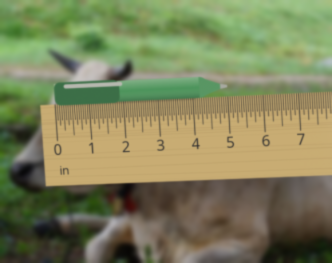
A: 5 in
